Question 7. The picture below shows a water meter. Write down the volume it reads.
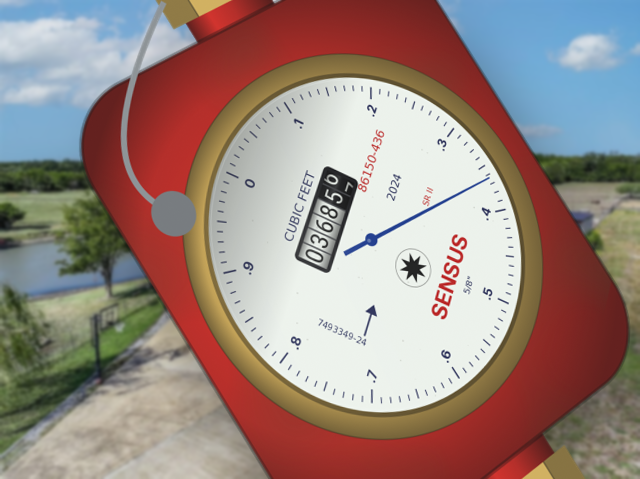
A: 36856.36 ft³
